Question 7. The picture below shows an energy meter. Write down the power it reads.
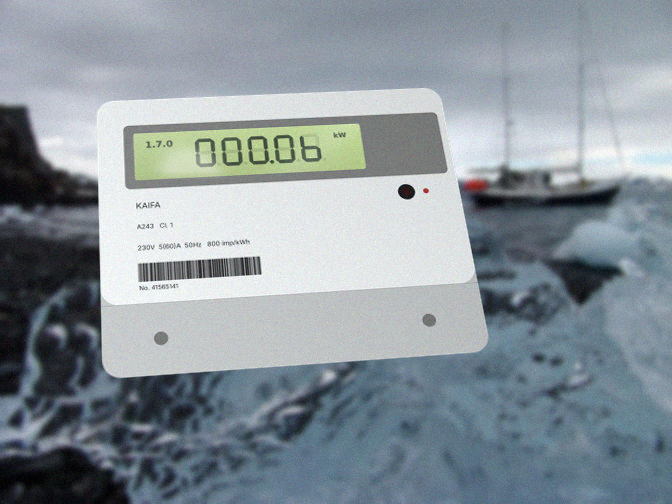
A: 0.06 kW
